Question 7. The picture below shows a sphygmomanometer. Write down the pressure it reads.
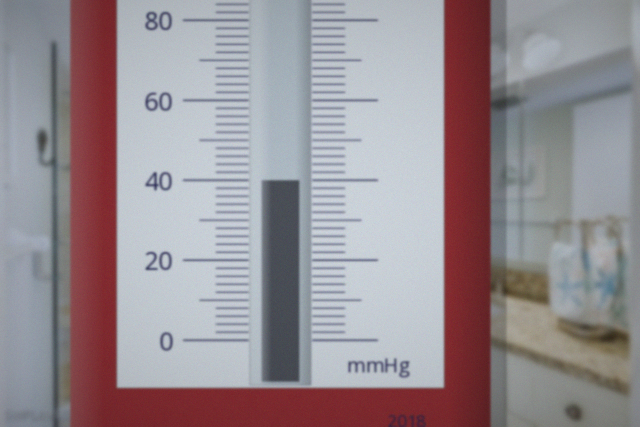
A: 40 mmHg
